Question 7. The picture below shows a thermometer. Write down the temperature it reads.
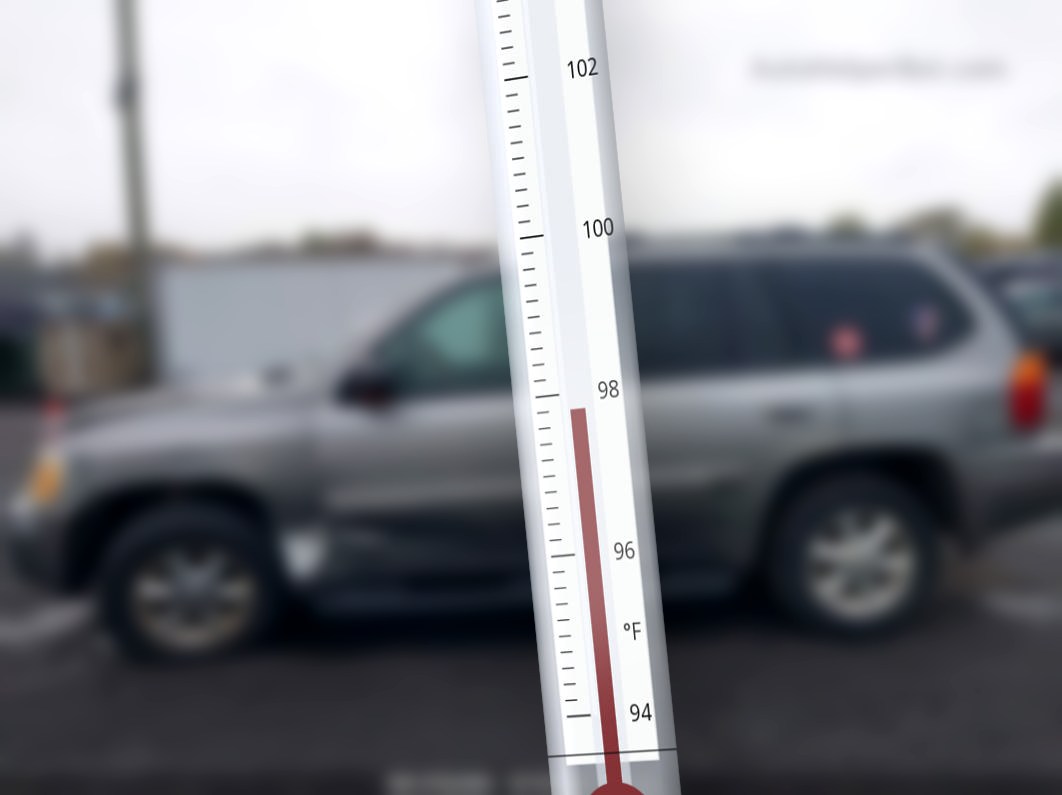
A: 97.8 °F
